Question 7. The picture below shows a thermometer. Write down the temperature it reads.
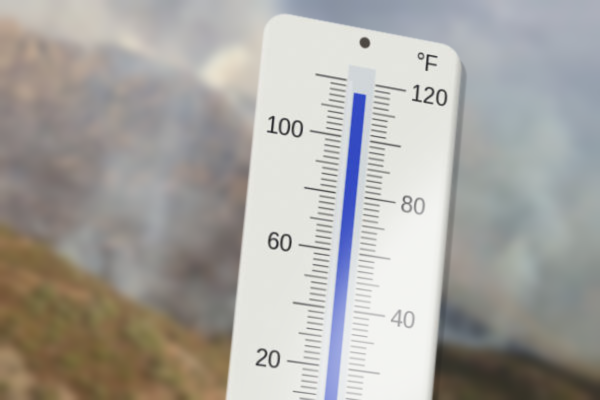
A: 116 °F
